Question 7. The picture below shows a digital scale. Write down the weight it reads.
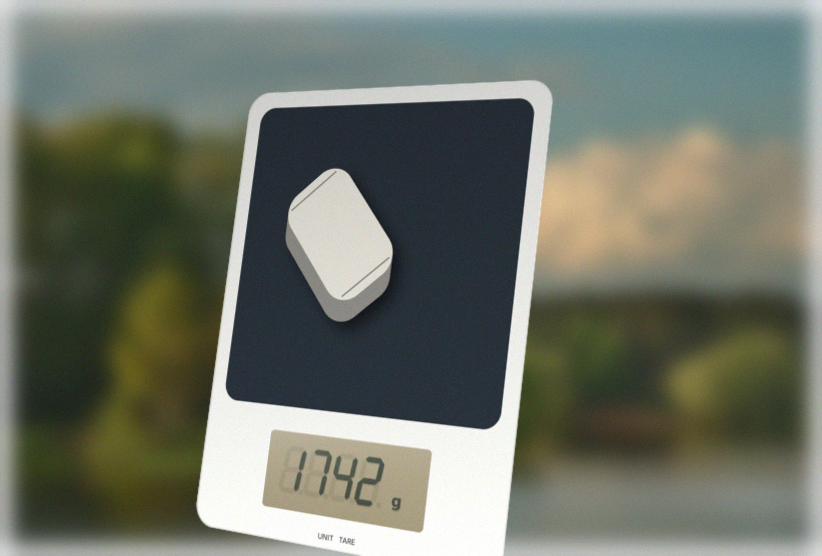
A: 1742 g
